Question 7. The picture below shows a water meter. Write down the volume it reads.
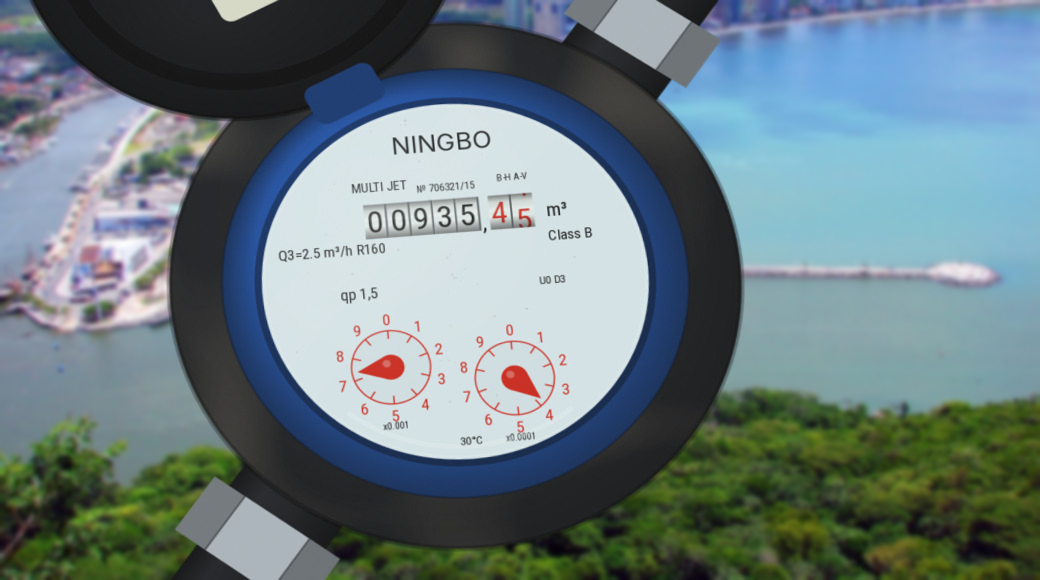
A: 935.4473 m³
